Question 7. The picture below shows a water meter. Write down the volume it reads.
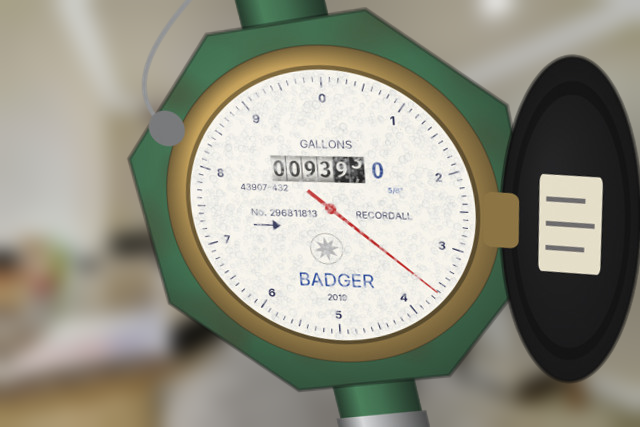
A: 93933.6 gal
